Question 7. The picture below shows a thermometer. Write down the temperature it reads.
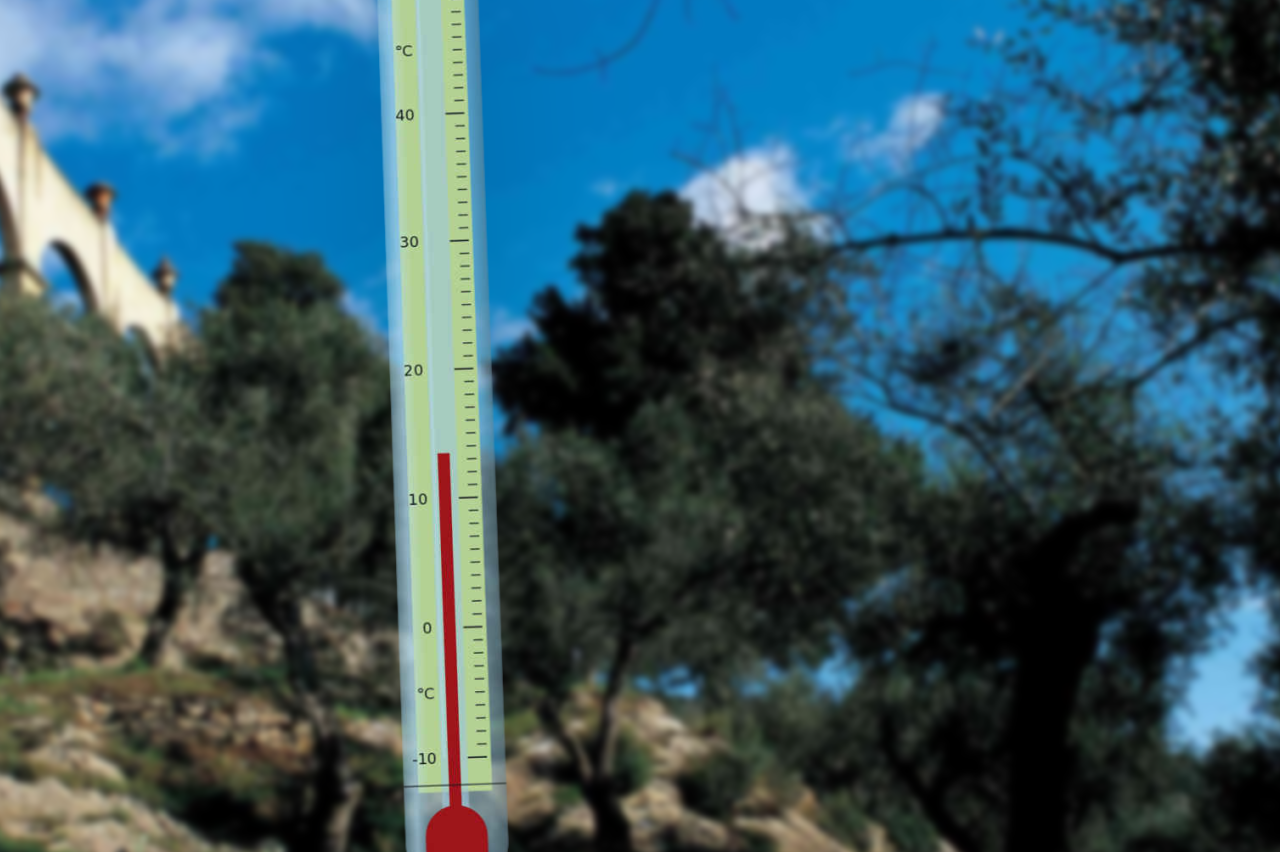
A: 13.5 °C
